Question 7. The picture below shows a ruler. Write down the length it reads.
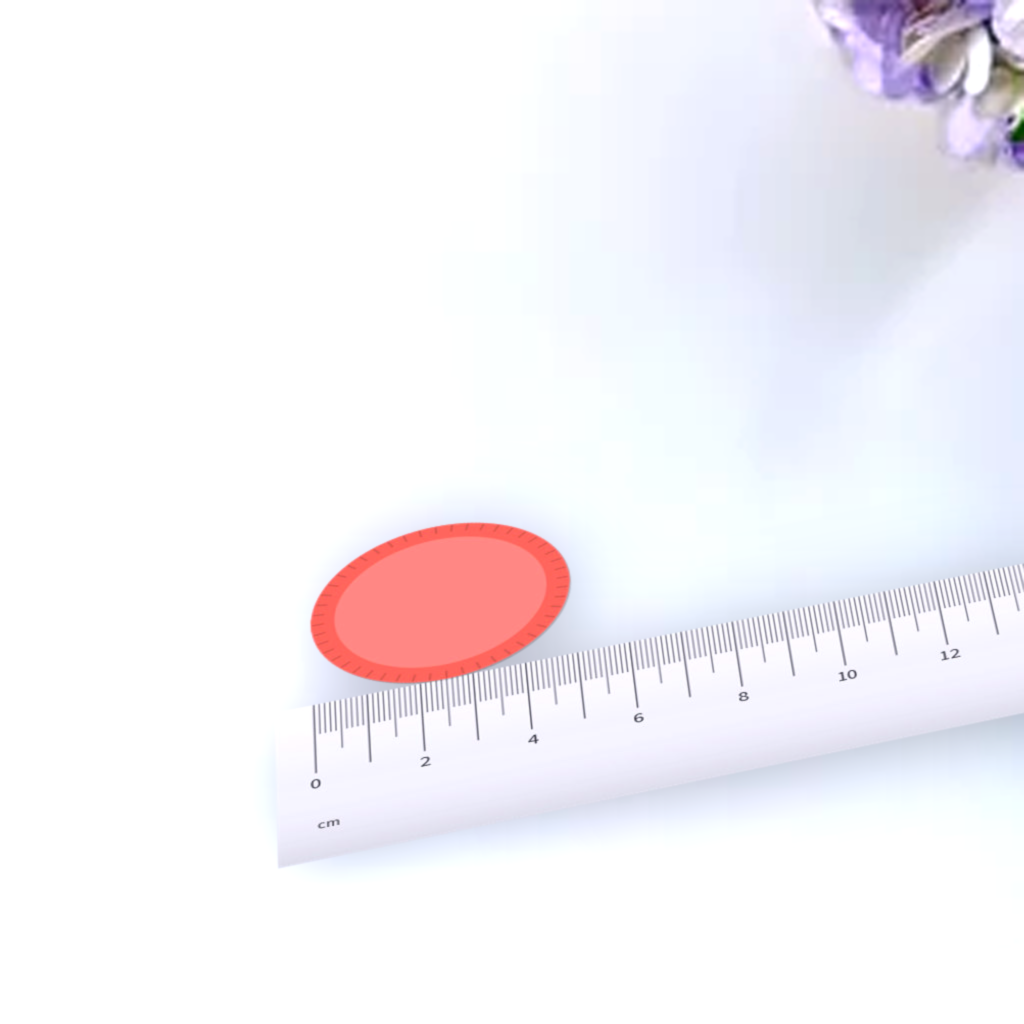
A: 5 cm
